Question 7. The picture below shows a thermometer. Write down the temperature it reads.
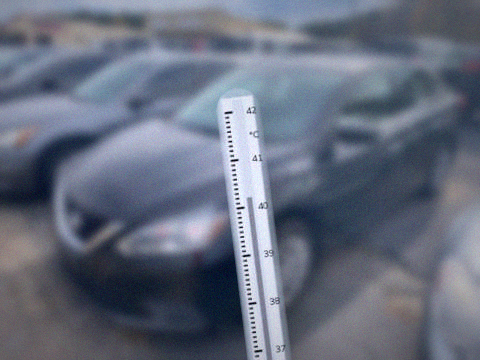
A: 40.2 °C
